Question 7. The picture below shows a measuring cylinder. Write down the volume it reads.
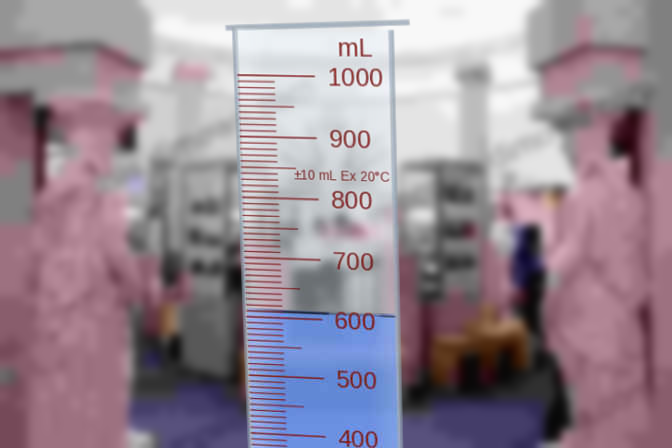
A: 610 mL
